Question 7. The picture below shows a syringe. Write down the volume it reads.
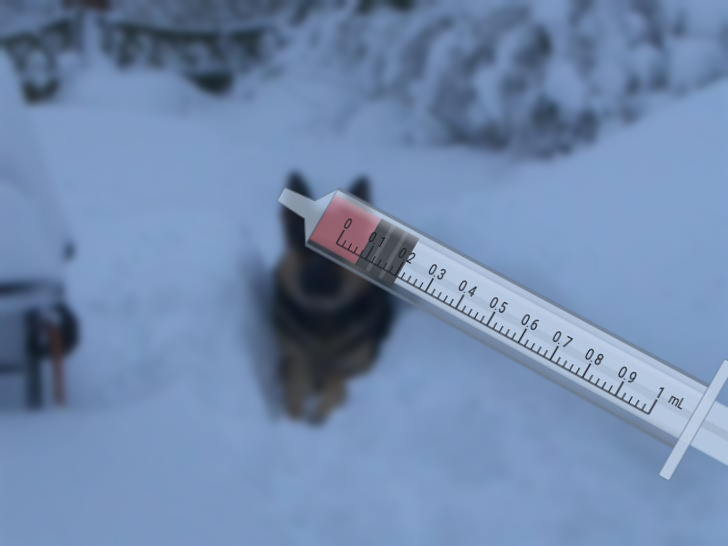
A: 0.08 mL
